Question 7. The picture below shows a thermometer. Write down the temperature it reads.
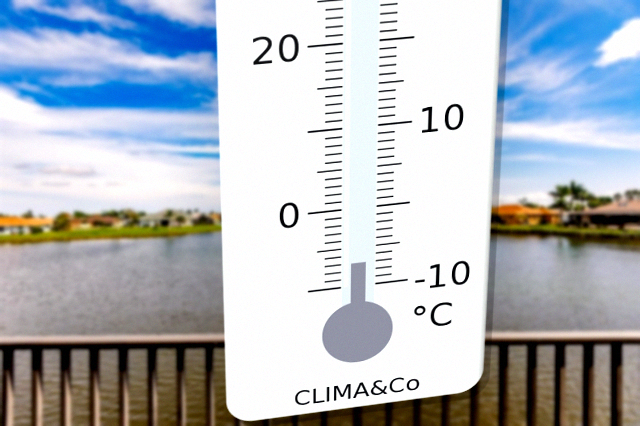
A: -7 °C
